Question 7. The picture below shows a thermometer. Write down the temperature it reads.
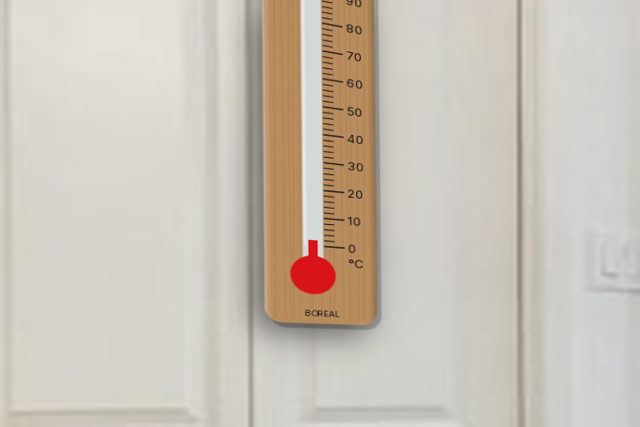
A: 2 °C
